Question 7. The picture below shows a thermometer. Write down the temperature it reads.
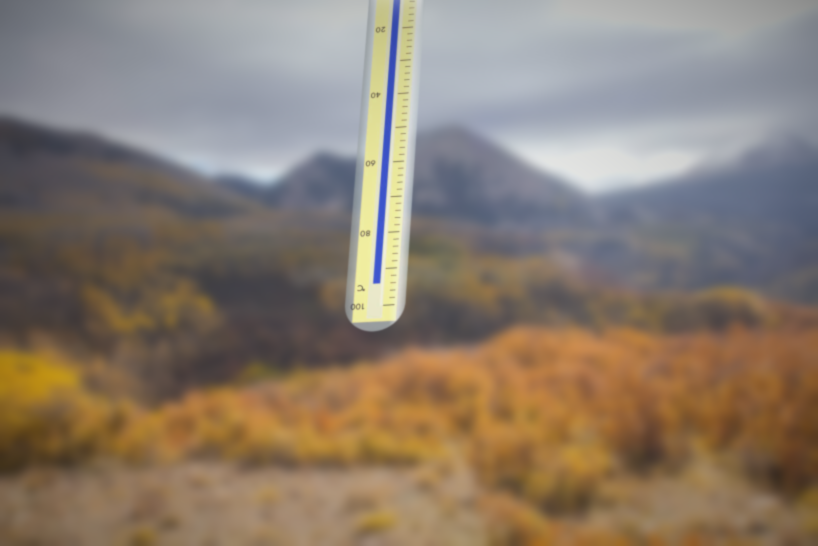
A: 94 °C
